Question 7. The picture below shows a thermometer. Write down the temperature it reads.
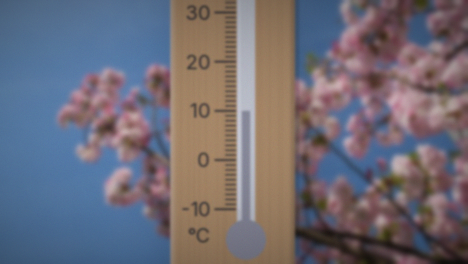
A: 10 °C
